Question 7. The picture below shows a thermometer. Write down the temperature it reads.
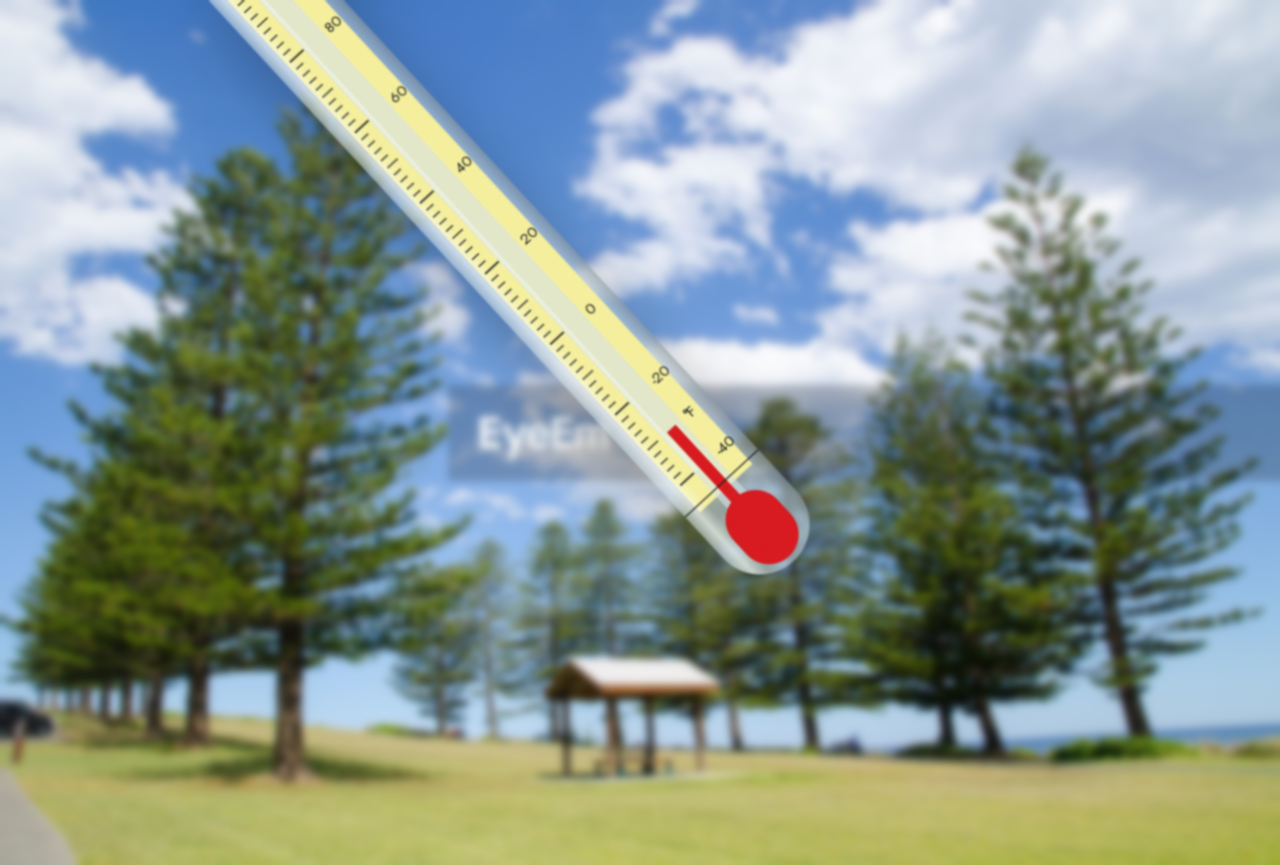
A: -30 °F
